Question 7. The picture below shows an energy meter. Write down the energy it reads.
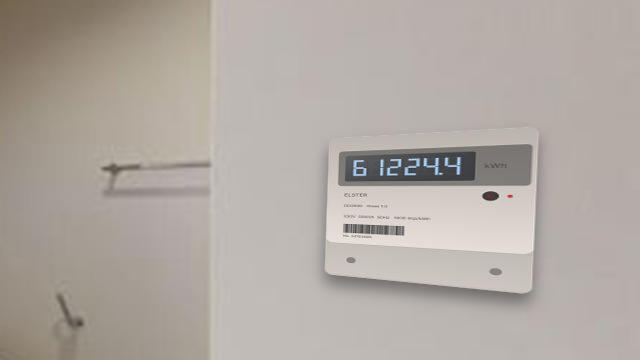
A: 61224.4 kWh
